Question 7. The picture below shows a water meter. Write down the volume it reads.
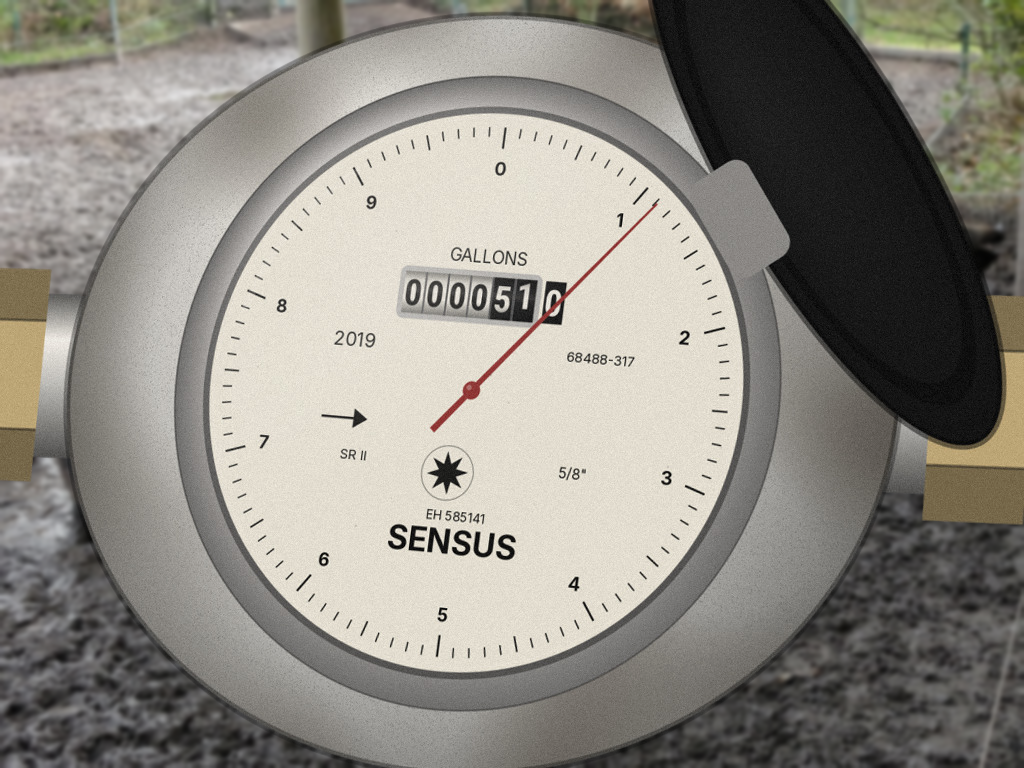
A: 511.1 gal
